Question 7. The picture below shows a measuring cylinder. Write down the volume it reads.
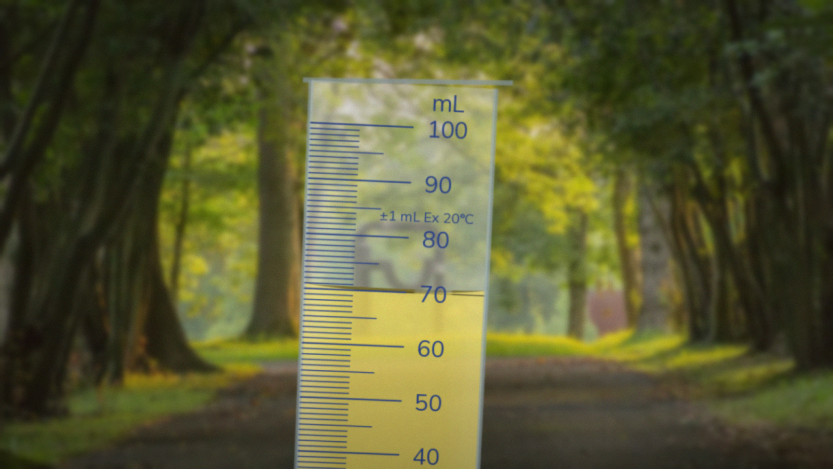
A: 70 mL
